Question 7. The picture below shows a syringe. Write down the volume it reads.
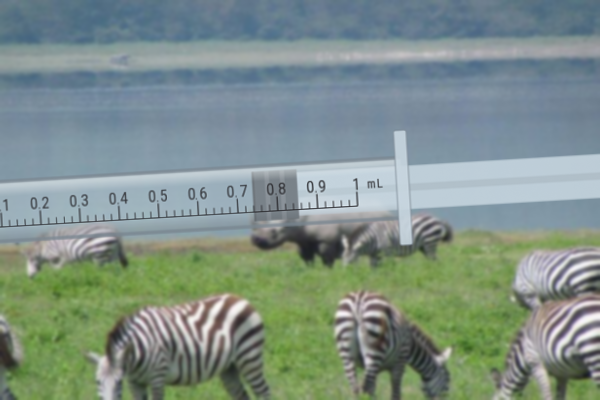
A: 0.74 mL
